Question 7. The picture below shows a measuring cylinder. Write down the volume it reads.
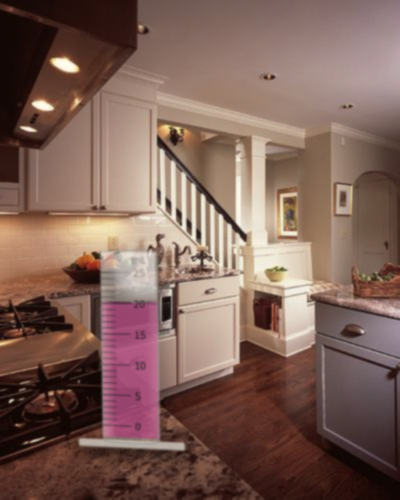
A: 20 mL
